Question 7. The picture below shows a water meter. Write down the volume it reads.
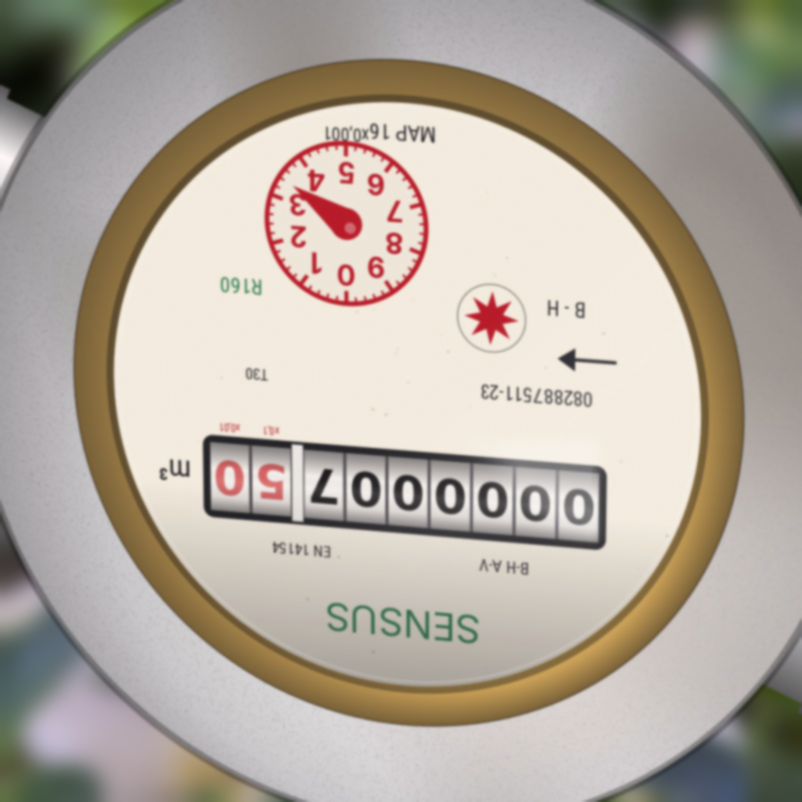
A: 7.503 m³
